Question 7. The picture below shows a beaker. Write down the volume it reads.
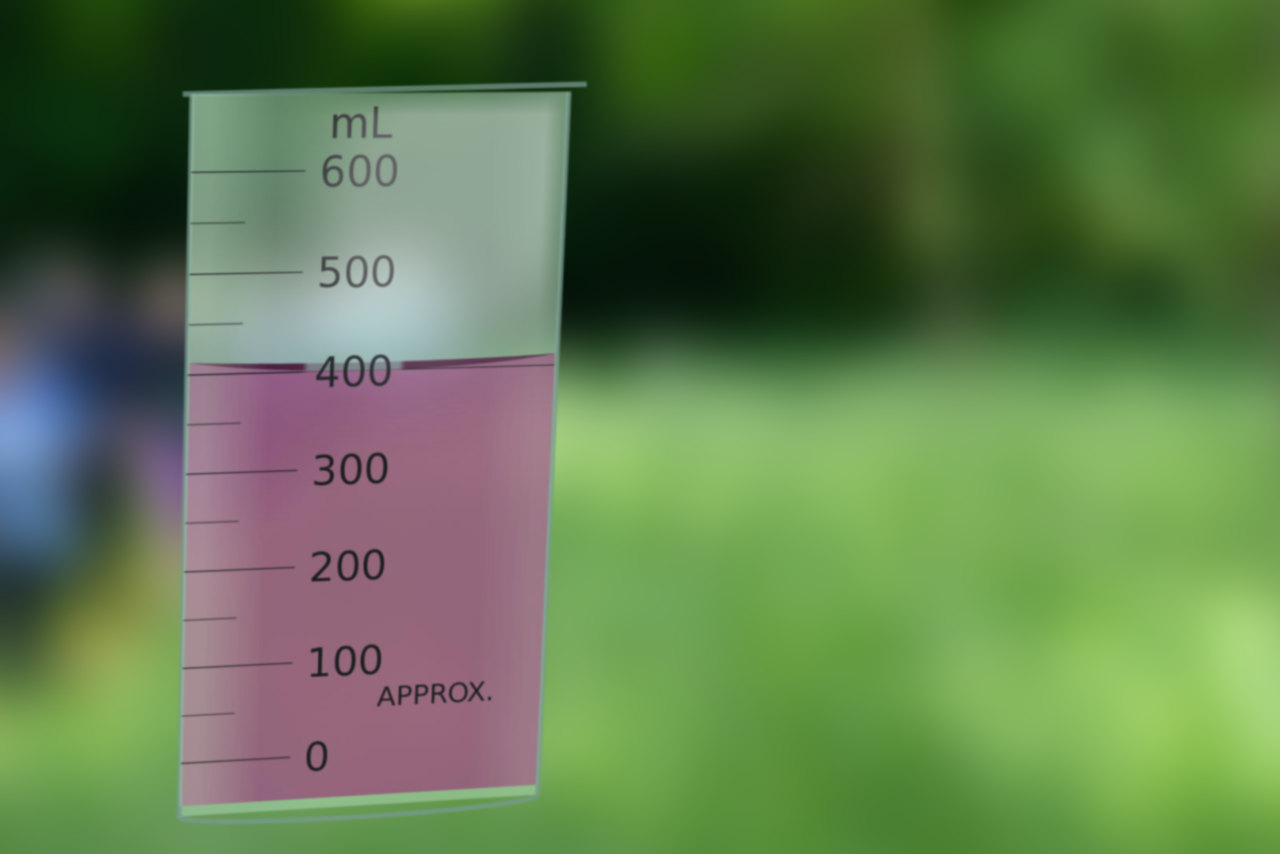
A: 400 mL
